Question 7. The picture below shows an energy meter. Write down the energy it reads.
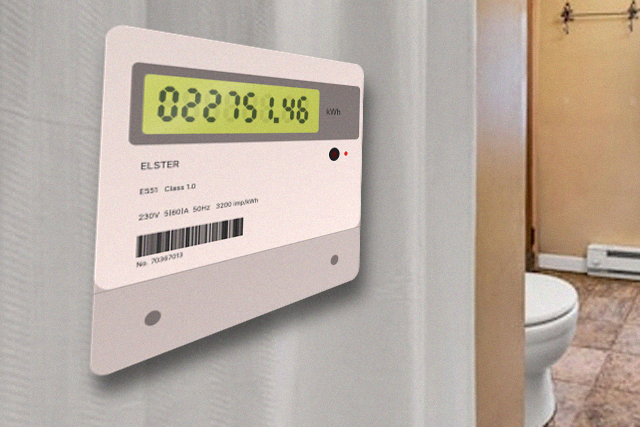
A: 22751.46 kWh
